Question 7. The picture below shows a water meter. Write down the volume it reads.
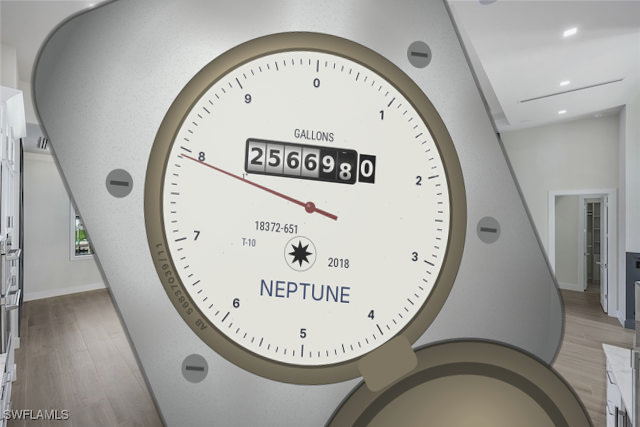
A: 2566977.9 gal
